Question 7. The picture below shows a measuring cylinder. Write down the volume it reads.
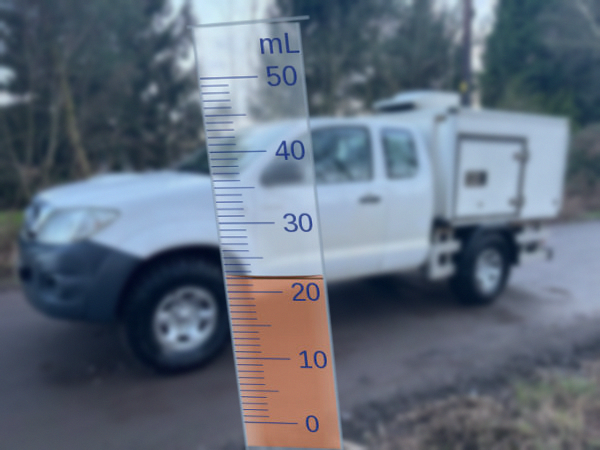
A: 22 mL
